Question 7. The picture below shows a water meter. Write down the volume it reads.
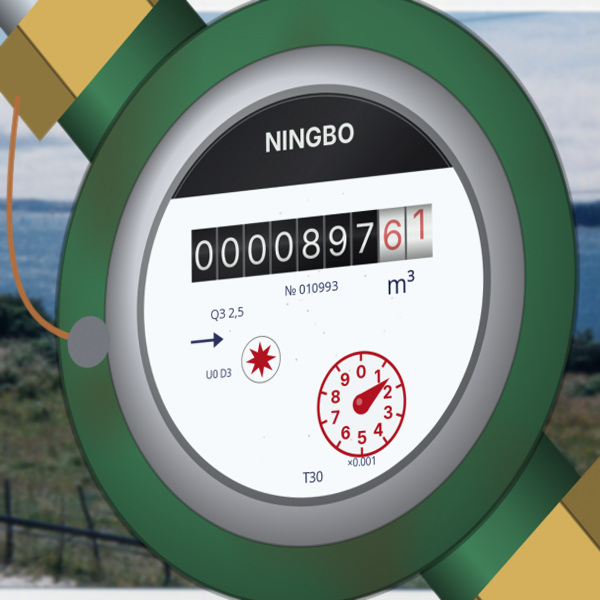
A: 897.611 m³
